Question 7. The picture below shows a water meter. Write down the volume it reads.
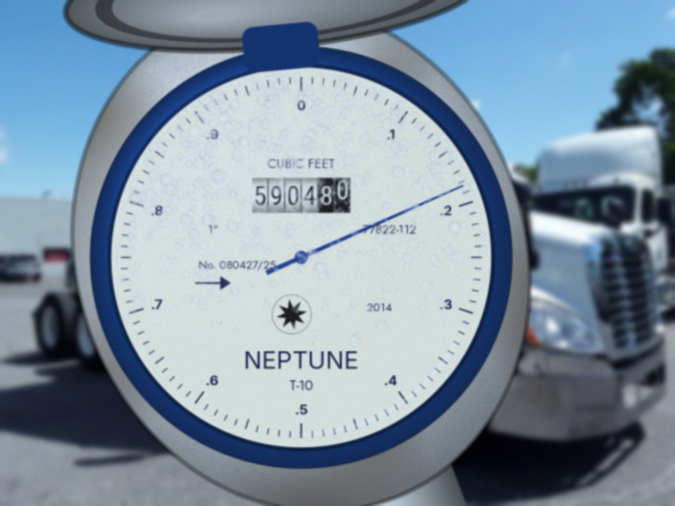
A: 590480.18 ft³
